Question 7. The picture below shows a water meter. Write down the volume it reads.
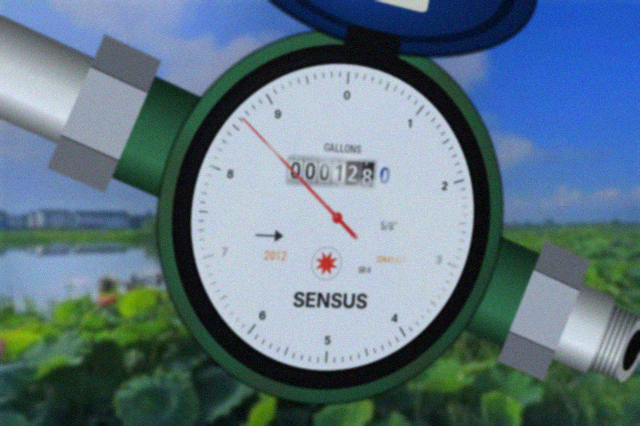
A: 1278.6 gal
